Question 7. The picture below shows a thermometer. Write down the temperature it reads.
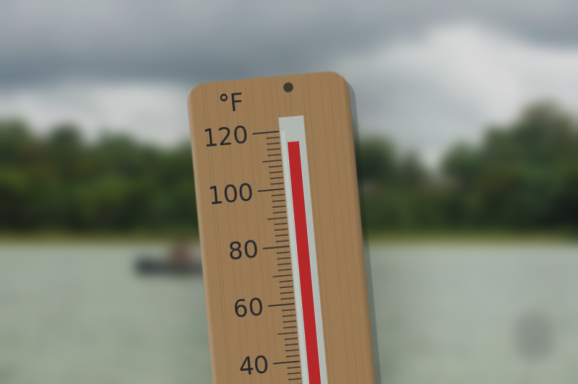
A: 116 °F
